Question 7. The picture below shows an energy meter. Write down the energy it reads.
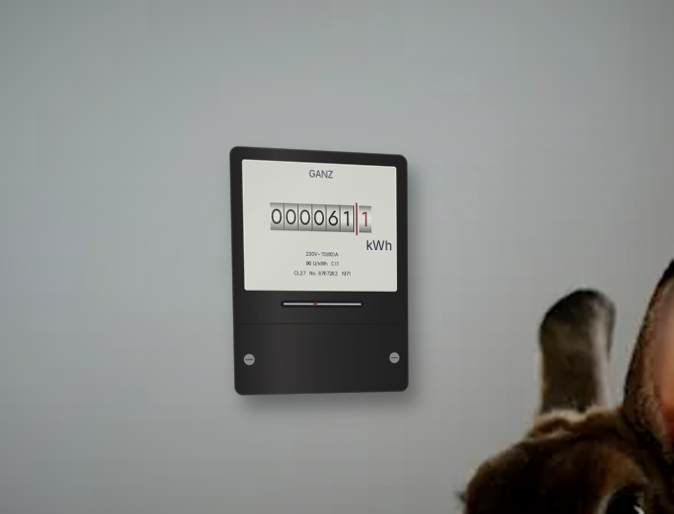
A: 61.1 kWh
